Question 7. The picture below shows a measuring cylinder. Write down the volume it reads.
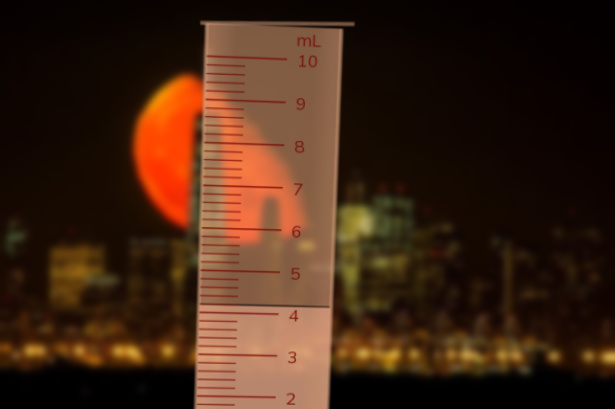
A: 4.2 mL
